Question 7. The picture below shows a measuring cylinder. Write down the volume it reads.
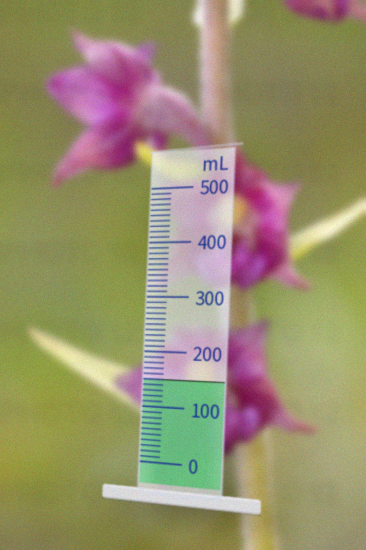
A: 150 mL
